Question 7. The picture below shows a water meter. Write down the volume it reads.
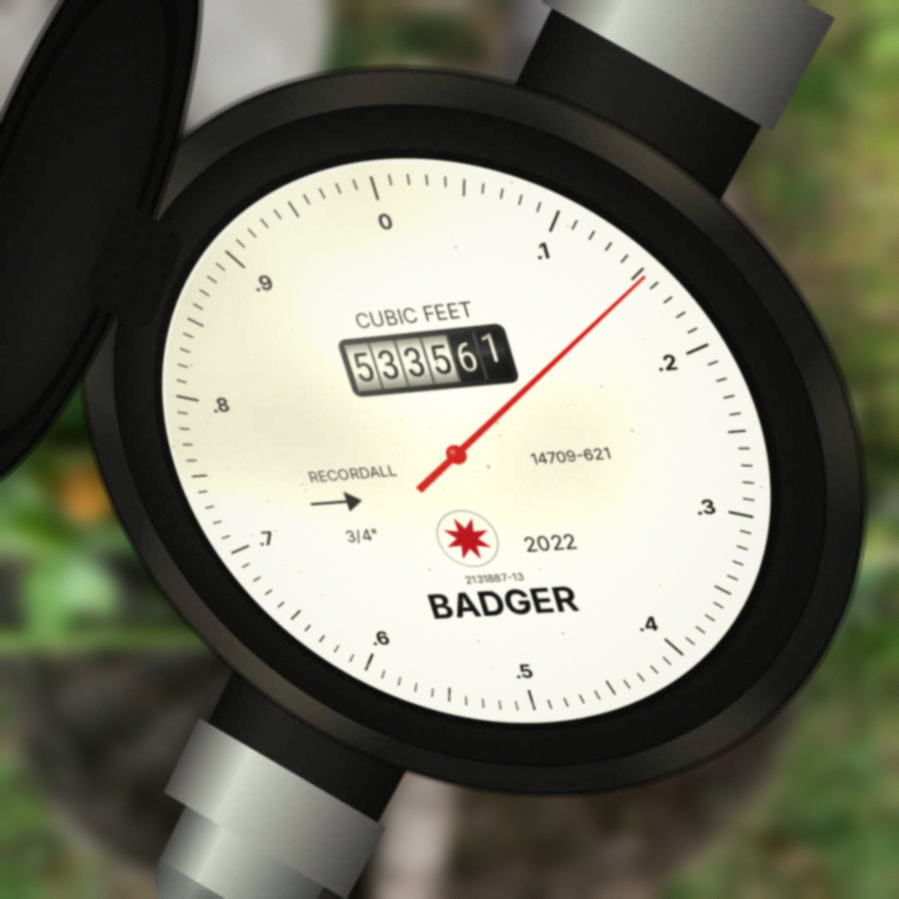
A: 533561.15 ft³
